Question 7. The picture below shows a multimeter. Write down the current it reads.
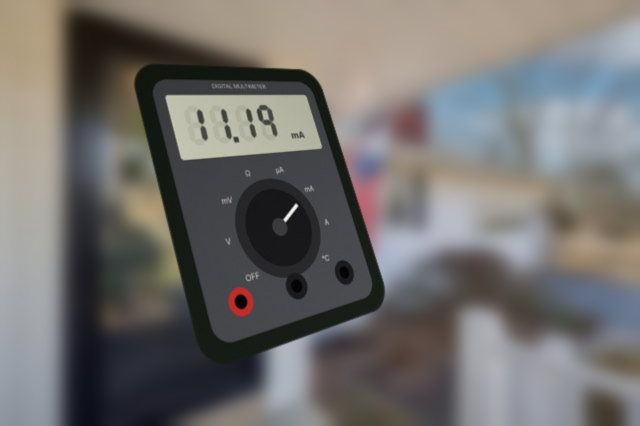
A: 11.19 mA
